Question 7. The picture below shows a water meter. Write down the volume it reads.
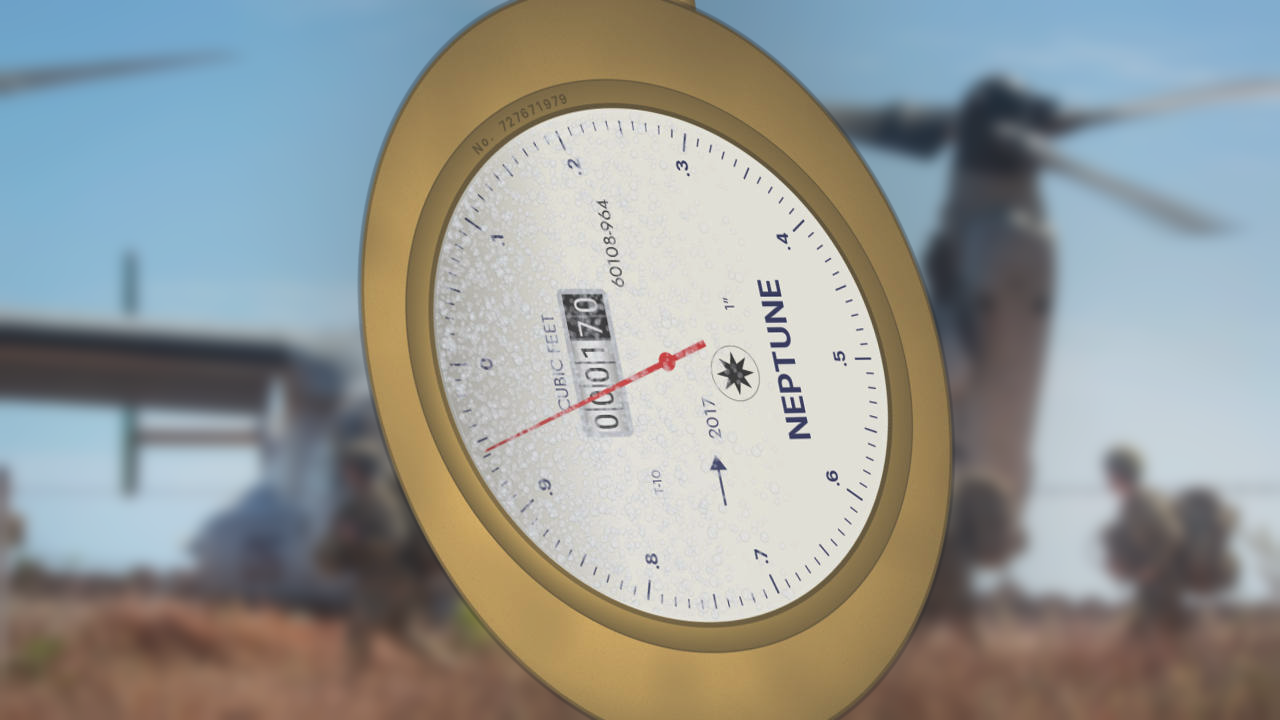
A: 169.94 ft³
